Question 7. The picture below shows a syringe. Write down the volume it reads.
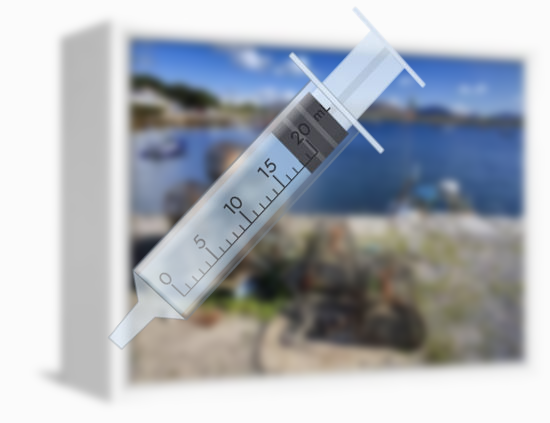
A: 18 mL
